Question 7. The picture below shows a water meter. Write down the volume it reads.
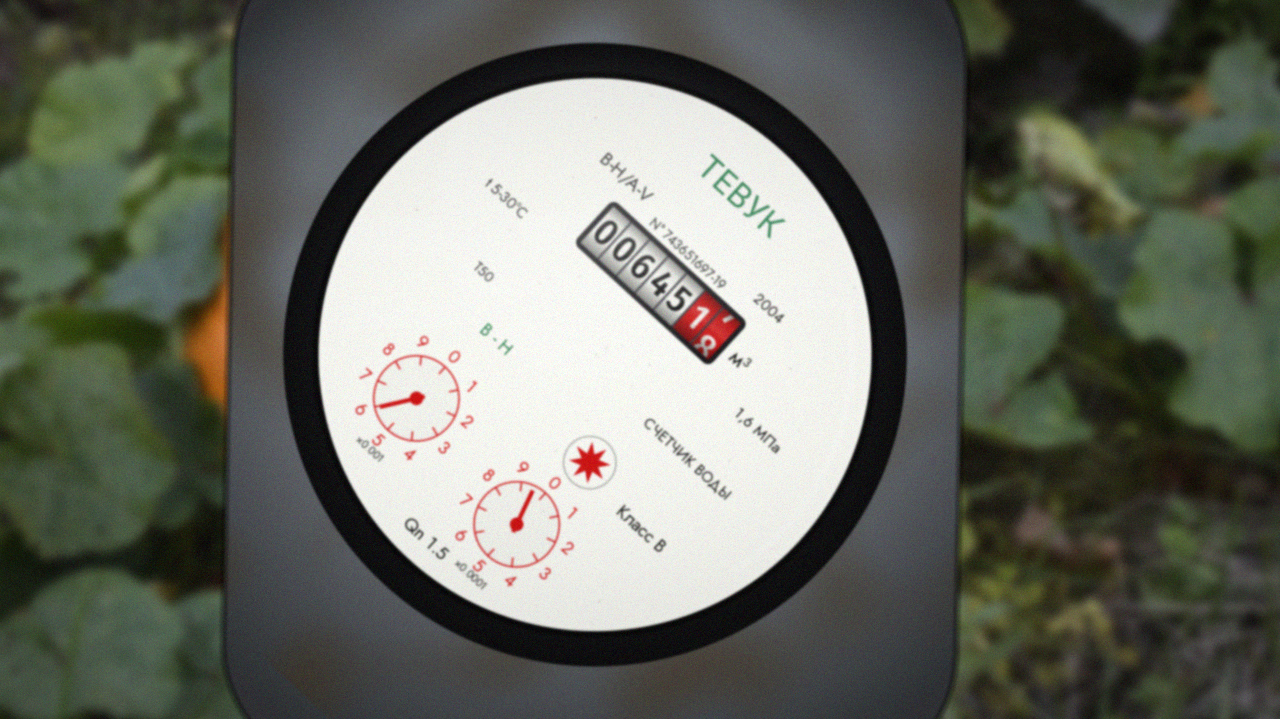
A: 645.1759 m³
